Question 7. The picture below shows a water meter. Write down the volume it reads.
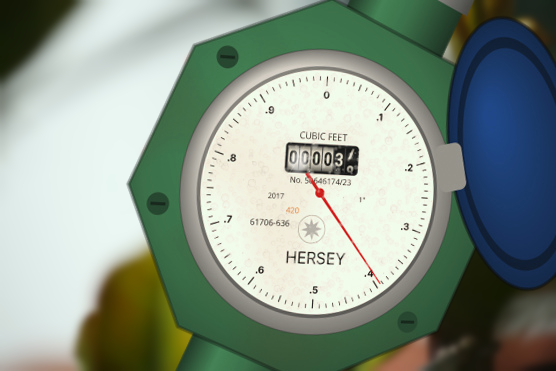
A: 37.39 ft³
